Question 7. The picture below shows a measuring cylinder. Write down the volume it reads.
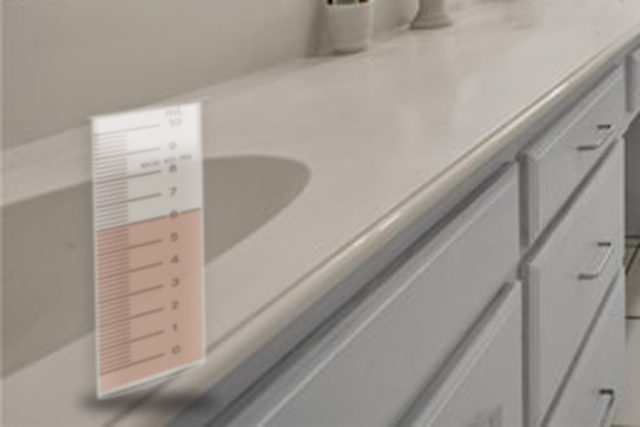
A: 6 mL
